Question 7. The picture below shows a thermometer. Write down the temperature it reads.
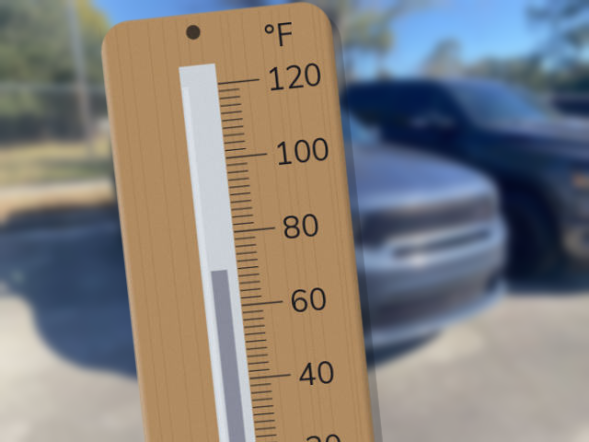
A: 70 °F
